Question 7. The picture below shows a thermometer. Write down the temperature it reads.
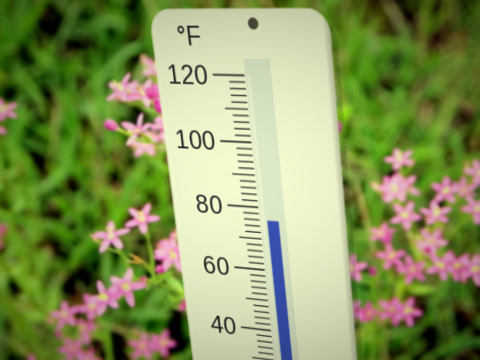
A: 76 °F
